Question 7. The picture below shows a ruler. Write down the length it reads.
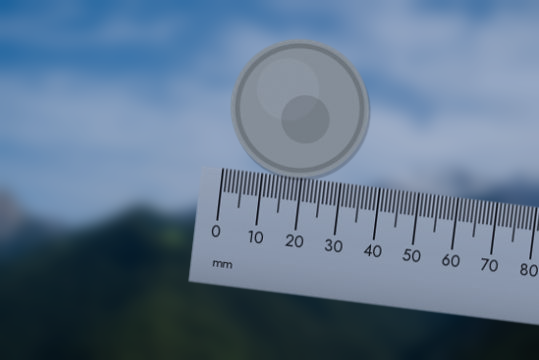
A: 35 mm
